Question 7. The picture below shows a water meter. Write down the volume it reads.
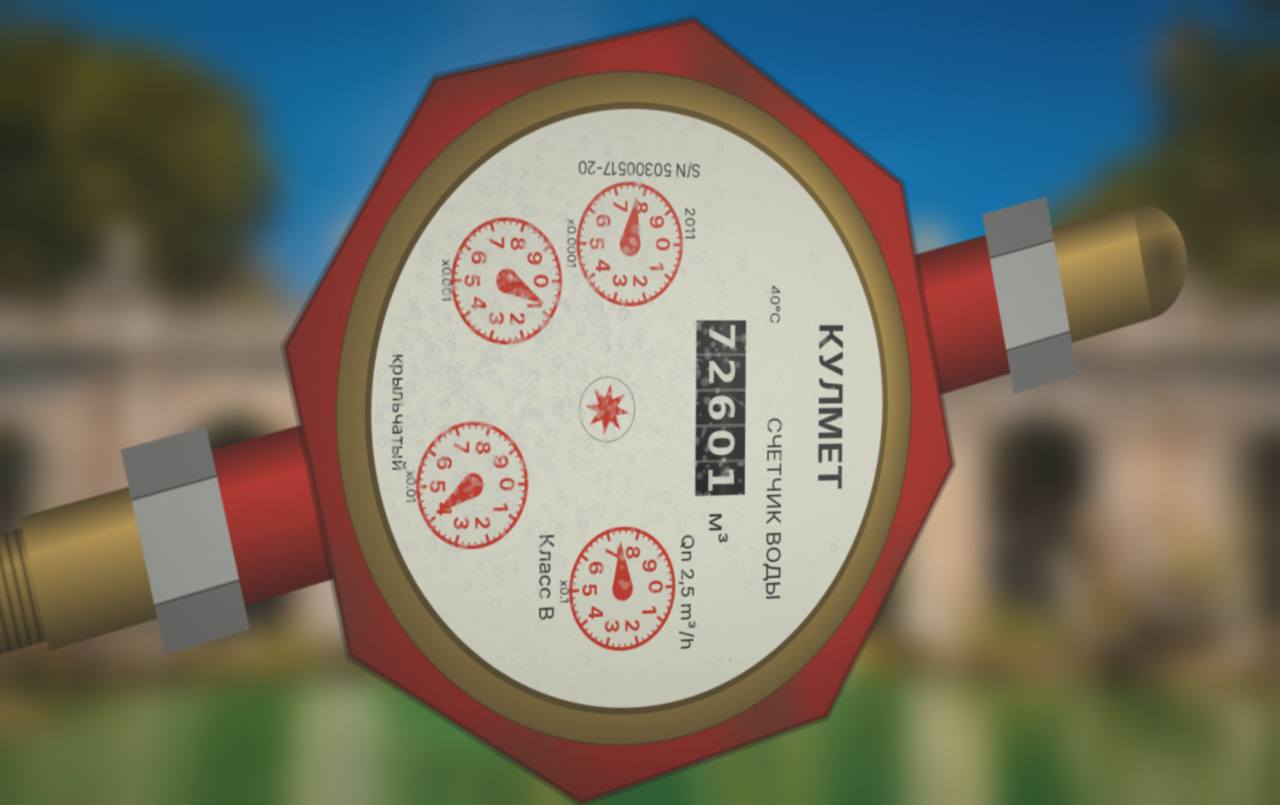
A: 72601.7407 m³
